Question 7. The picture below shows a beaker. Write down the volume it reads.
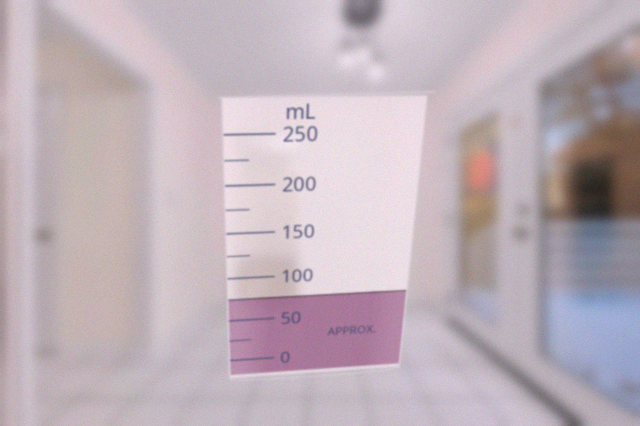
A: 75 mL
